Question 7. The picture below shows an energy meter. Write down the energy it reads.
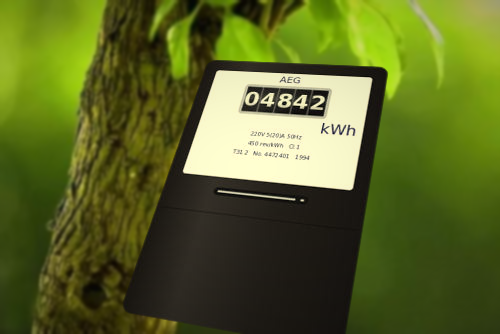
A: 4842 kWh
